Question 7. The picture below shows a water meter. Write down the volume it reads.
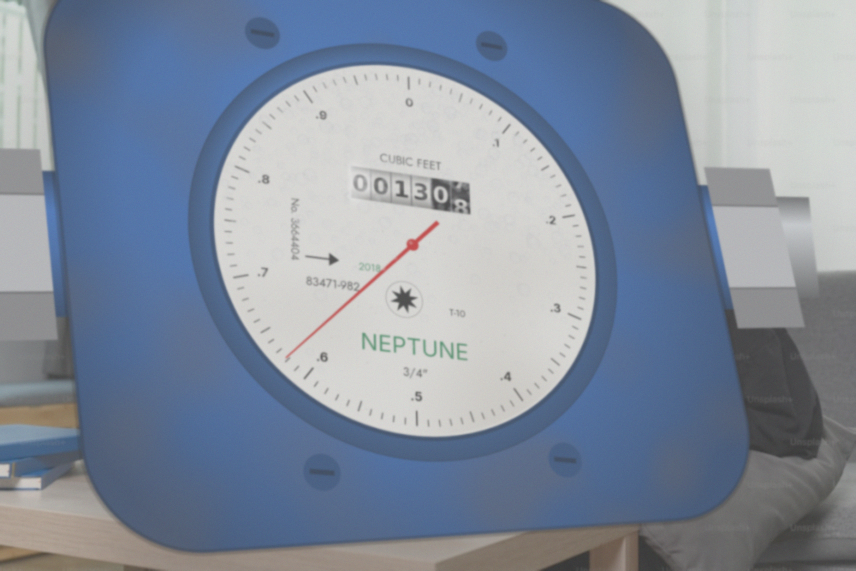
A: 1307.62 ft³
